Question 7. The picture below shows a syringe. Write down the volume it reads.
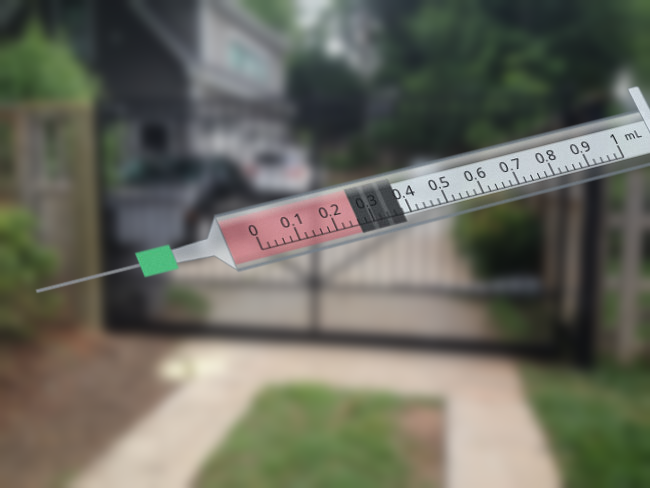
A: 0.26 mL
